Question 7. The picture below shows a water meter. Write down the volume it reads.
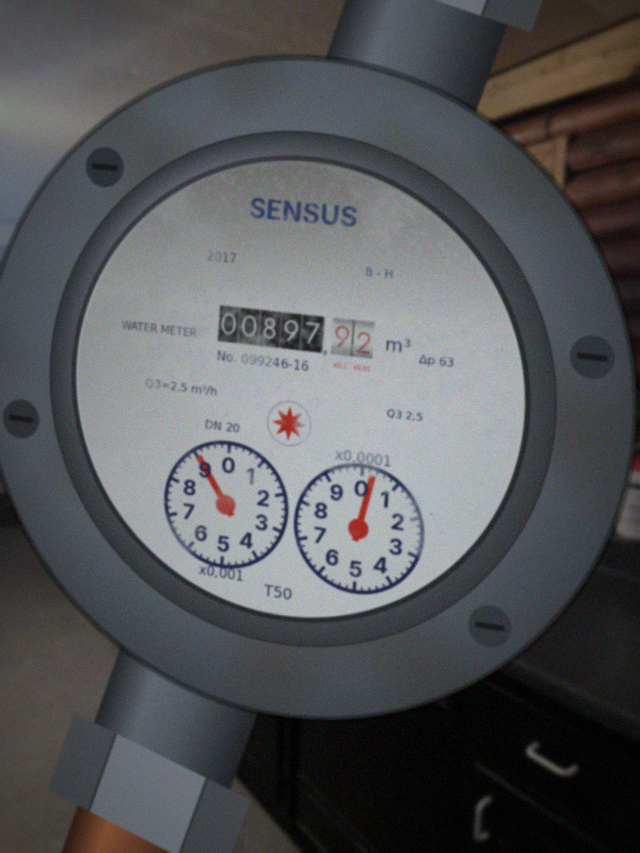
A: 897.9190 m³
